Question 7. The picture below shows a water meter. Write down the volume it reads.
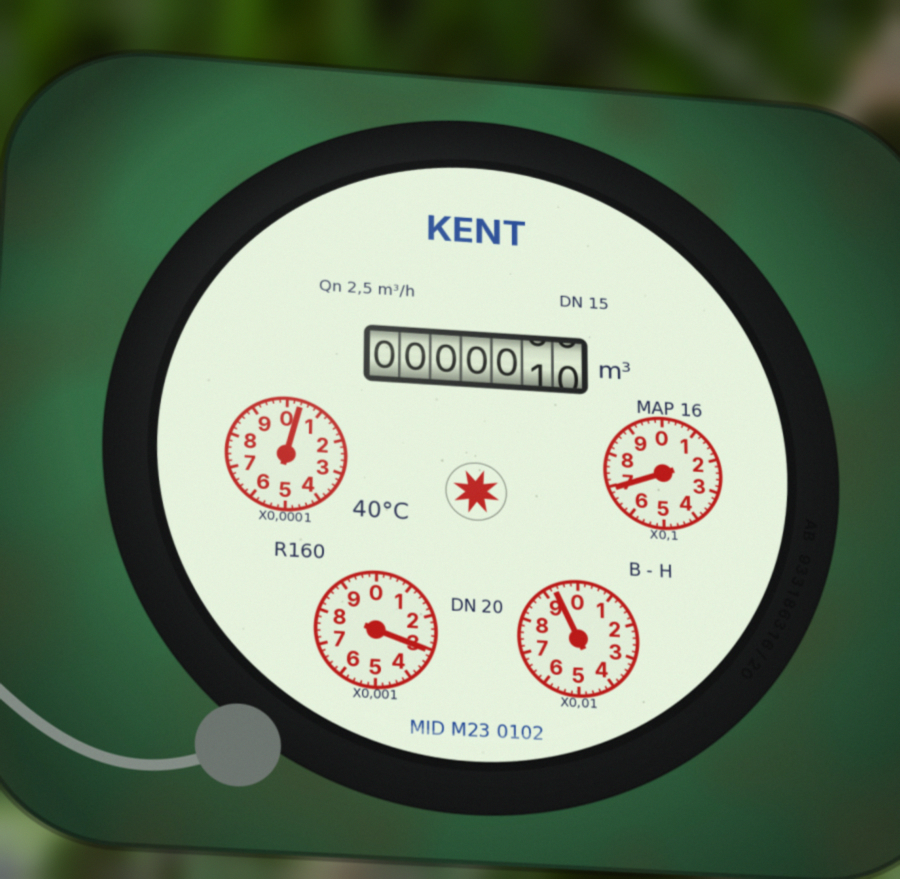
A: 9.6930 m³
